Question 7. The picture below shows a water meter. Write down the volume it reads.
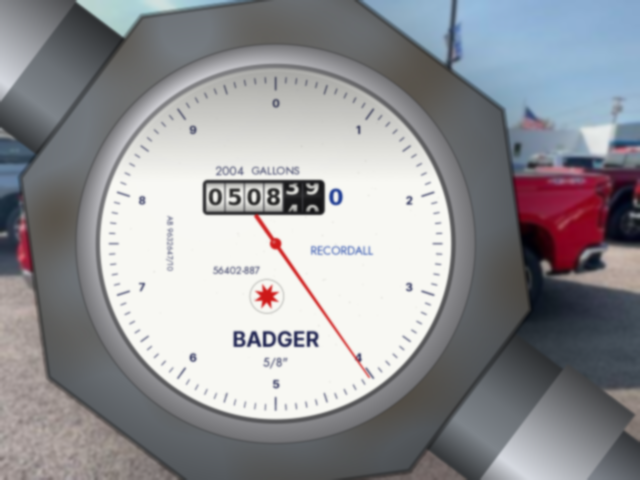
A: 508394.0 gal
